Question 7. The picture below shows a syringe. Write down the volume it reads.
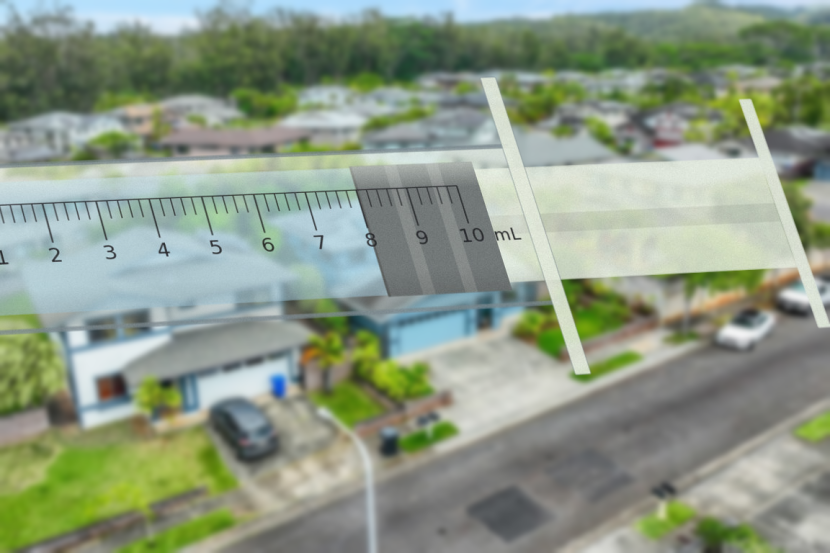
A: 8 mL
